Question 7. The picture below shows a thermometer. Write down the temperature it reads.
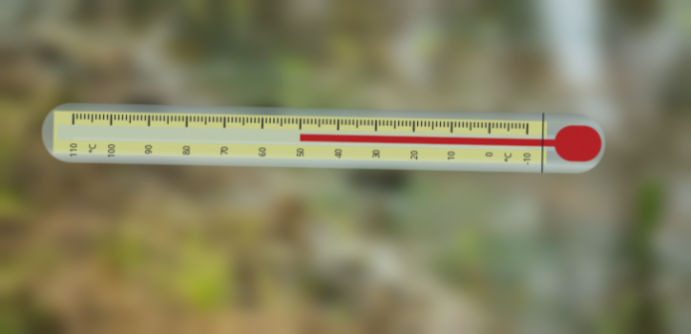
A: 50 °C
